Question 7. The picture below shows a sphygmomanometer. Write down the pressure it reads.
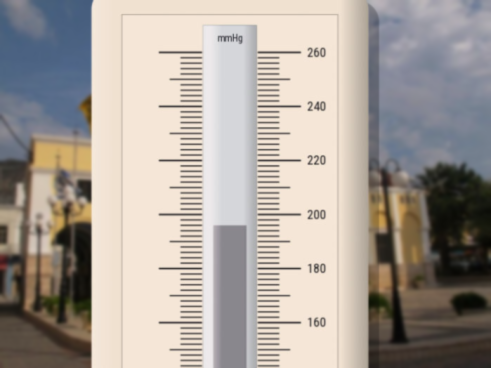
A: 196 mmHg
